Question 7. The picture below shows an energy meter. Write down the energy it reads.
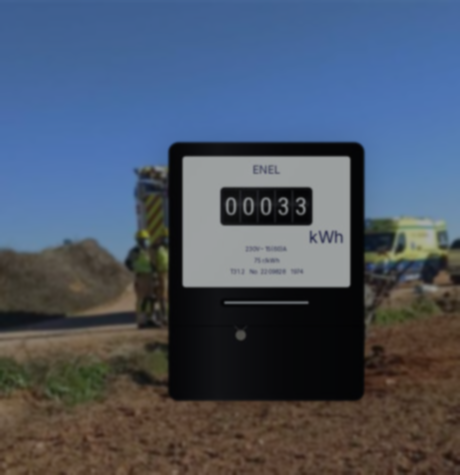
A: 33 kWh
